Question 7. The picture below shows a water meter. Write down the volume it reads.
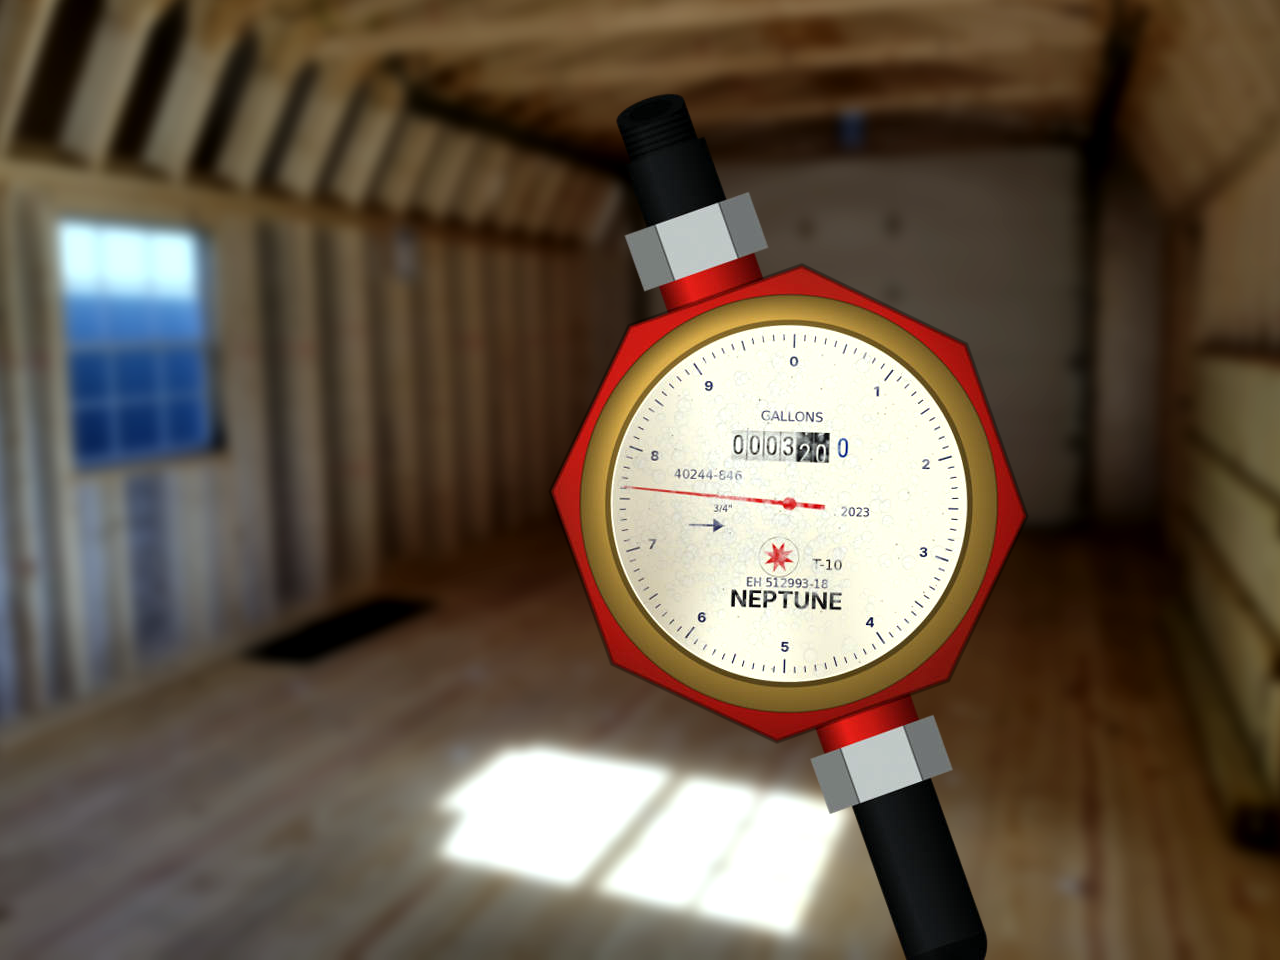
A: 3197.6 gal
